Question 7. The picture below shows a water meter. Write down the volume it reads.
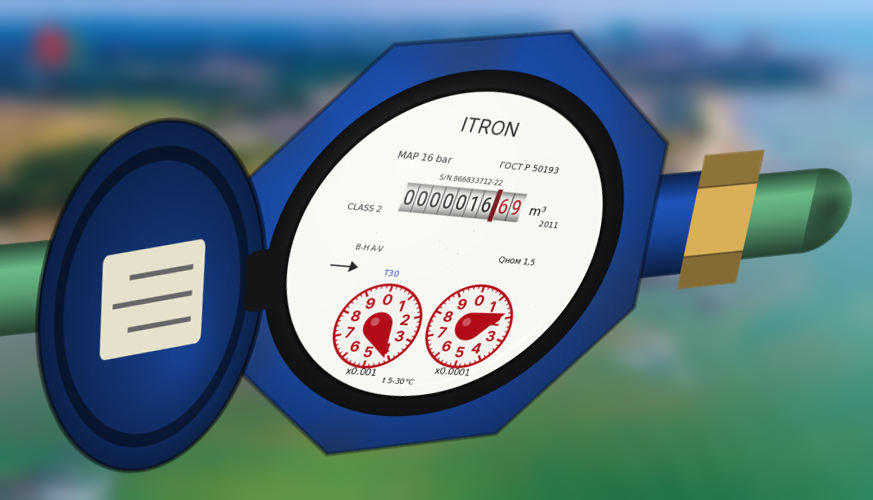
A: 16.6941 m³
